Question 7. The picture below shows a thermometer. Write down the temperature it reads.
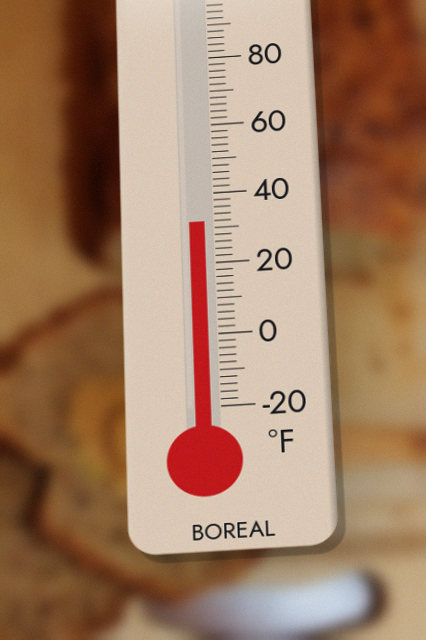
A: 32 °F
